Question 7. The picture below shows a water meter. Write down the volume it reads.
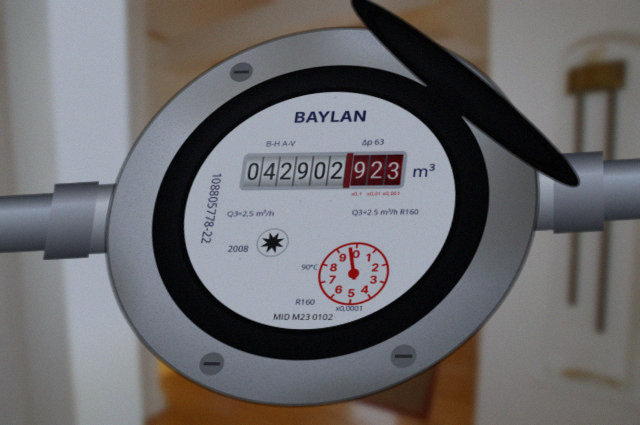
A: 42902.9229 m³
